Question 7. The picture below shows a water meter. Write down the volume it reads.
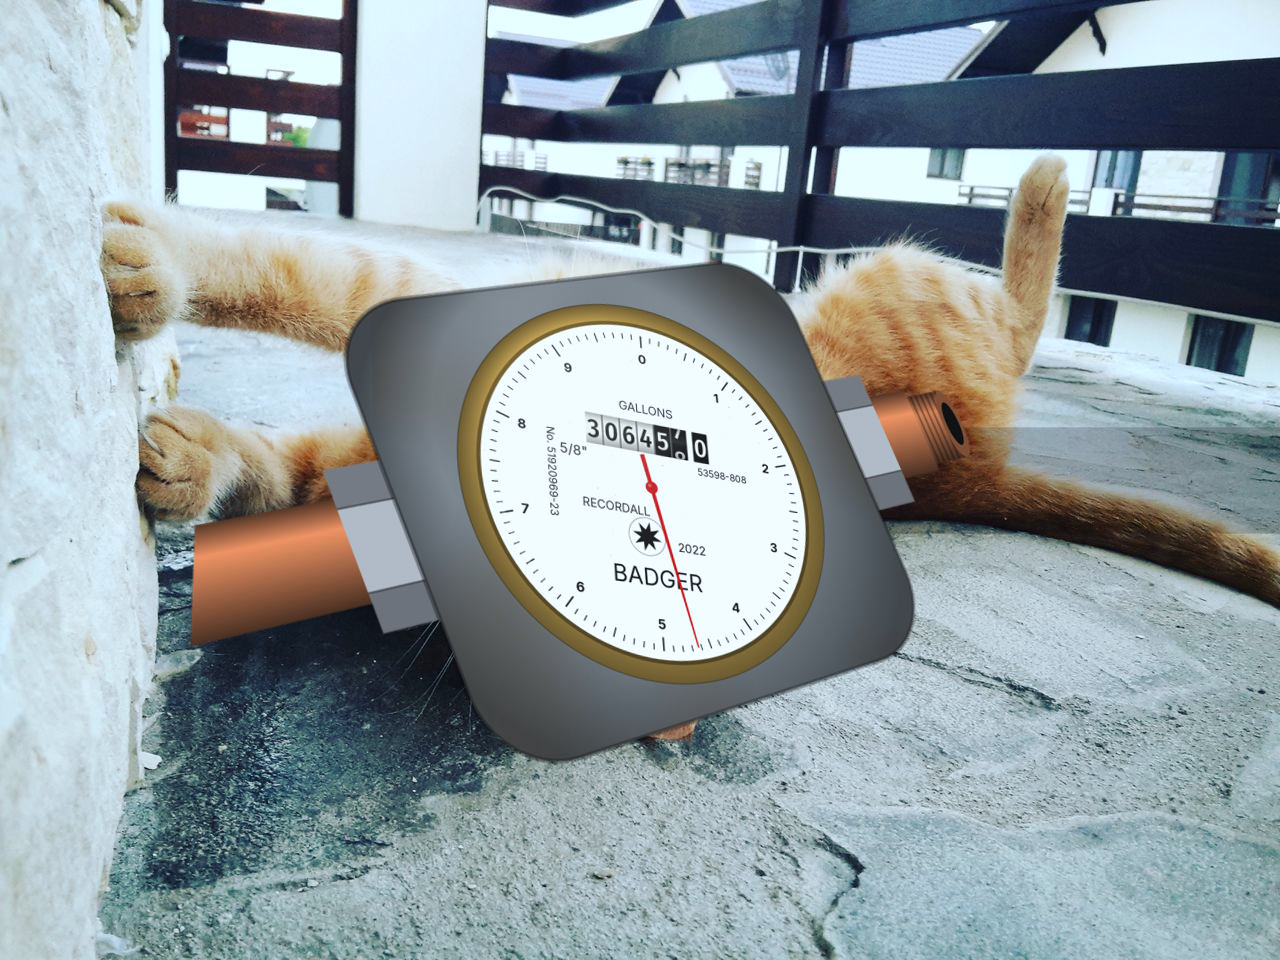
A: 3064574.6 gal
